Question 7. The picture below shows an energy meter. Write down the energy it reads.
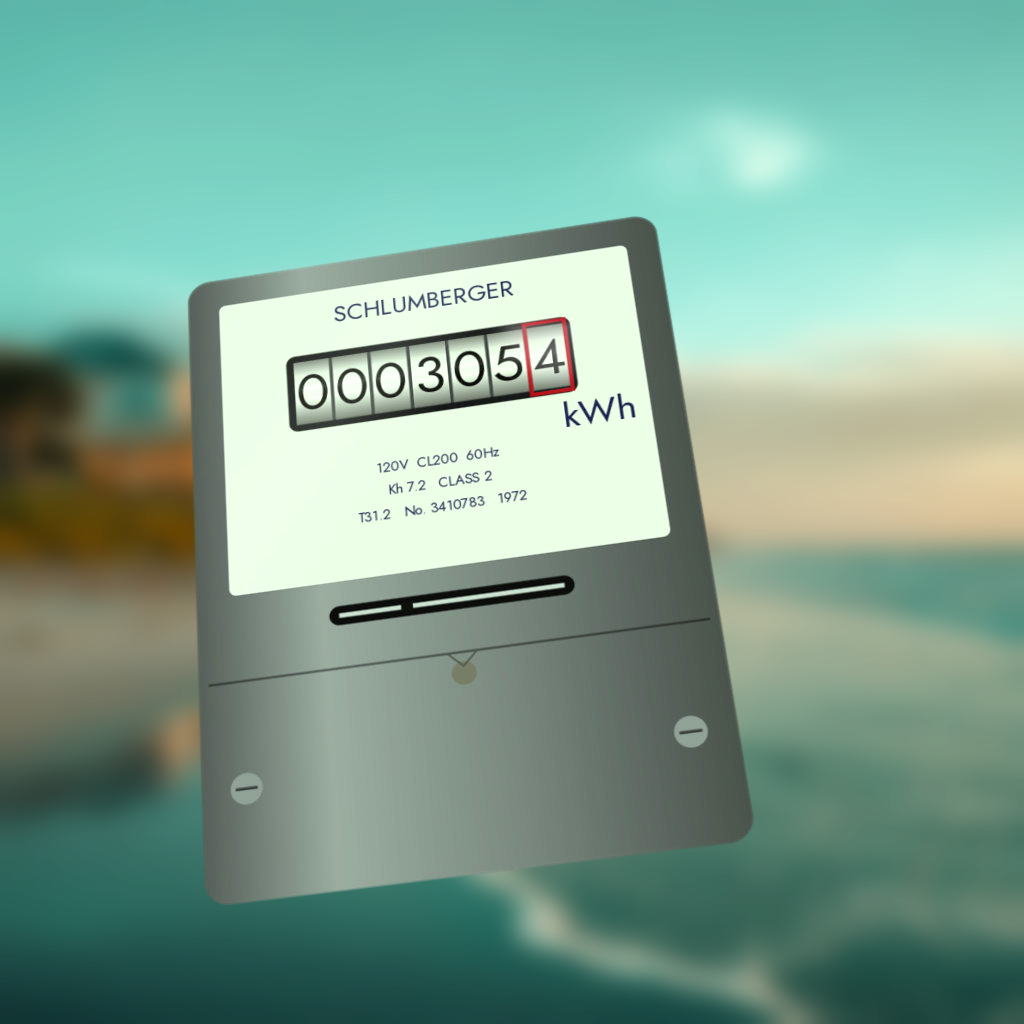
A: 305.4 kWh
